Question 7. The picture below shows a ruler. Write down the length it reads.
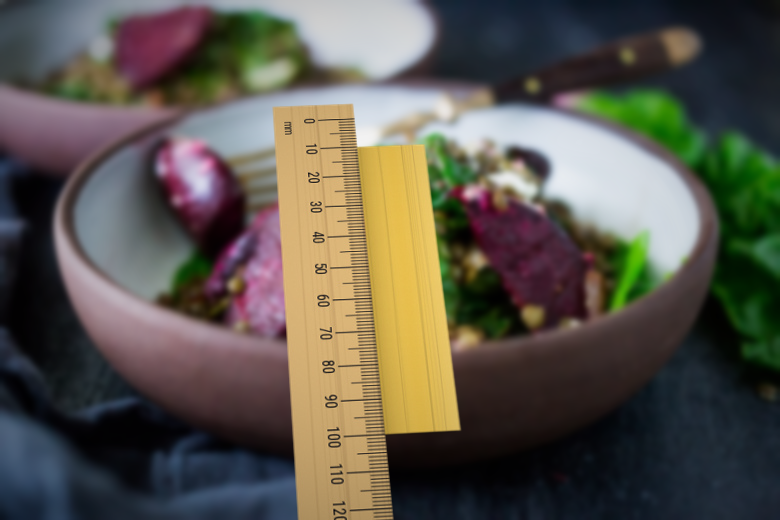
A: 90 mm
